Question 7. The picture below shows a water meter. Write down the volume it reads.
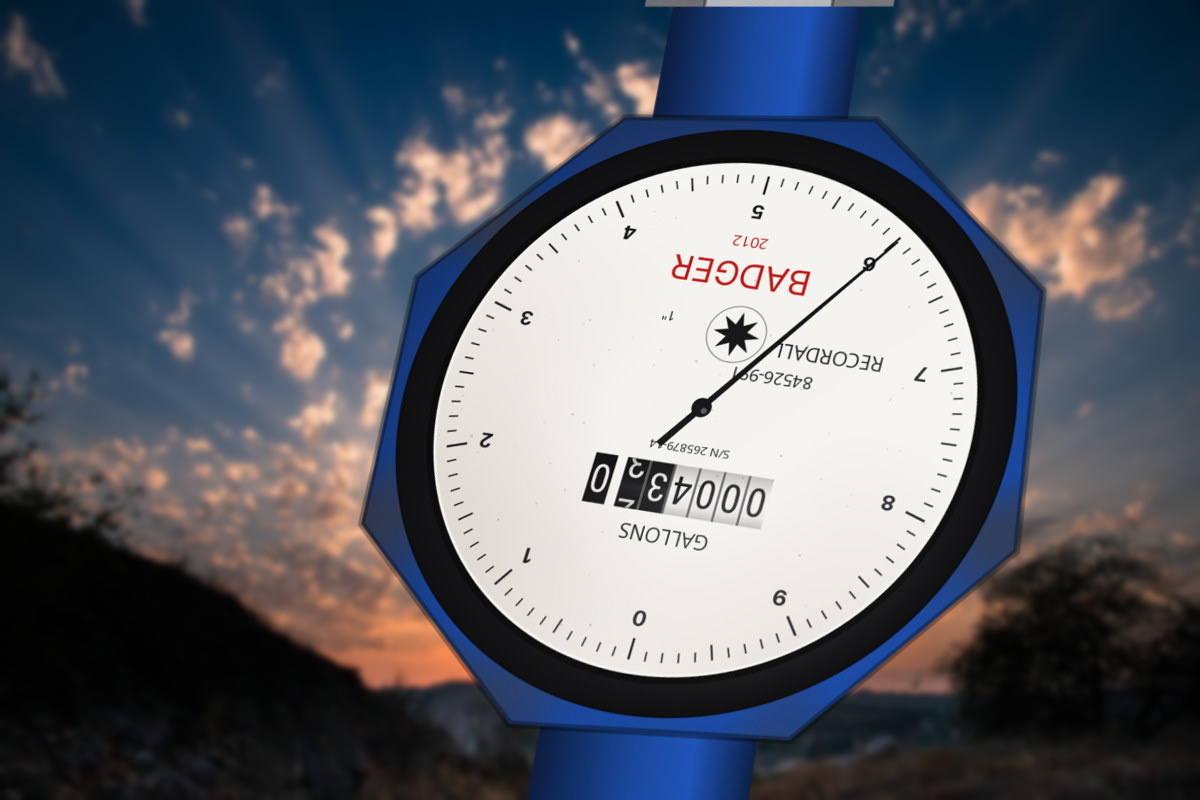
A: 4326.0 gal
